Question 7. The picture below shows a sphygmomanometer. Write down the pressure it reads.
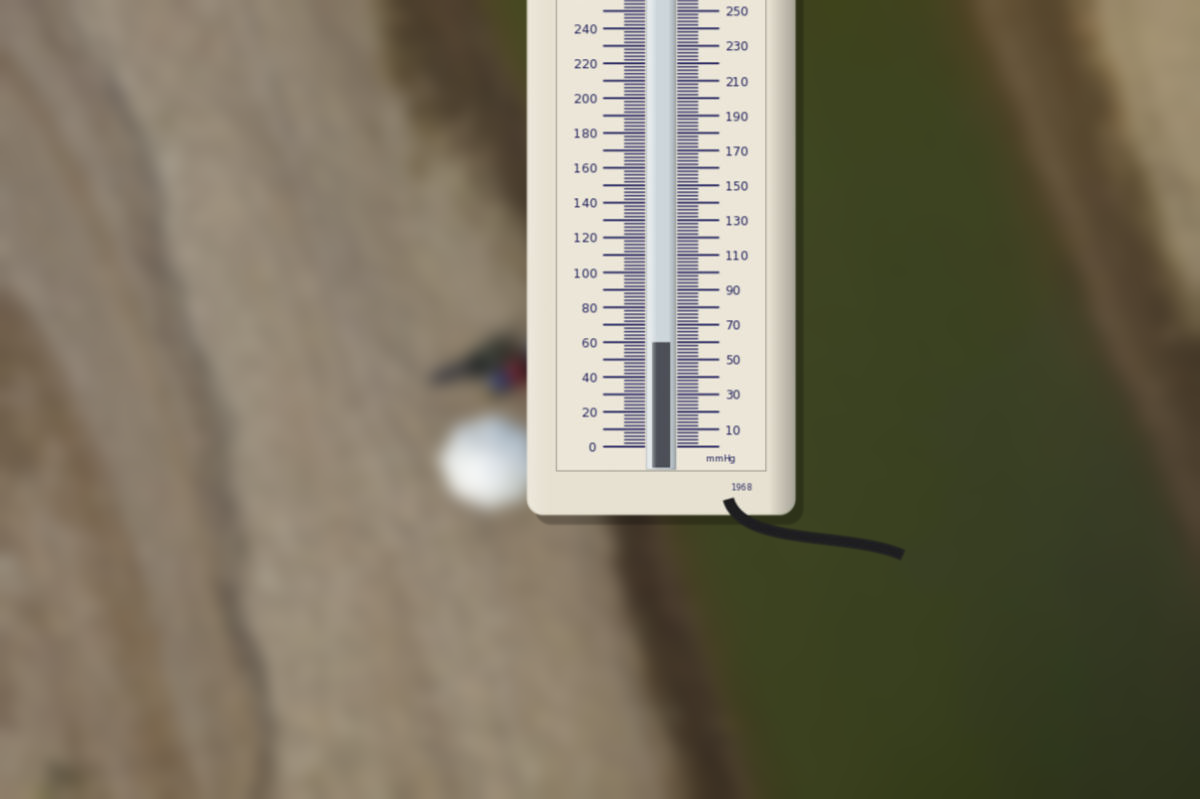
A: 60 mmHg
